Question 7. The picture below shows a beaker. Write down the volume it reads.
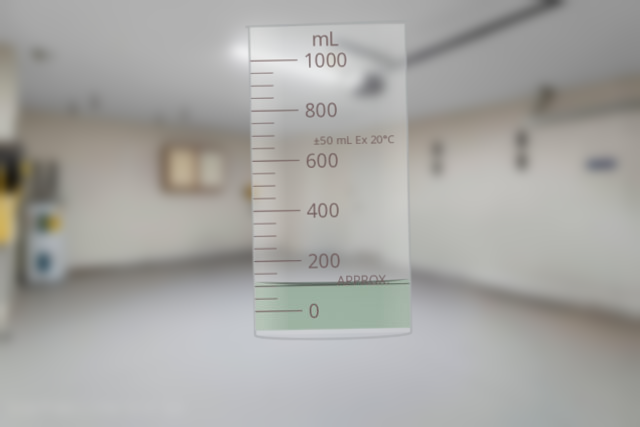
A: 100 mL
